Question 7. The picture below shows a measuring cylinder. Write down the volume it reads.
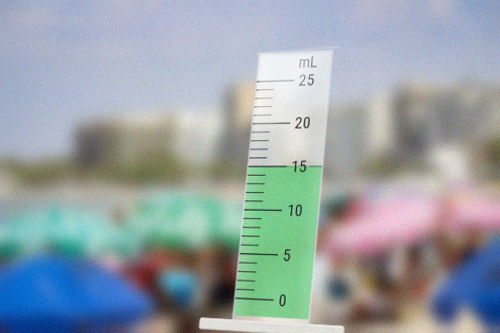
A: 15 mL
